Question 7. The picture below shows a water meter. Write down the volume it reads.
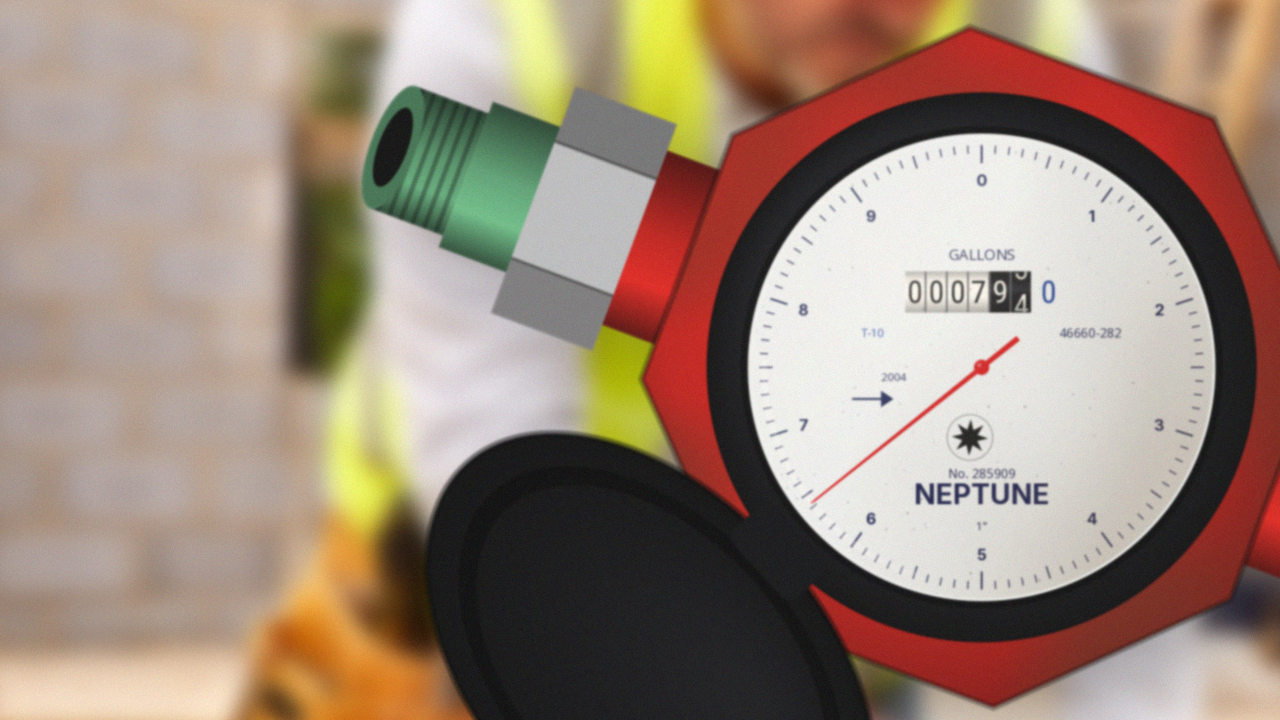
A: 7936.4 gal
